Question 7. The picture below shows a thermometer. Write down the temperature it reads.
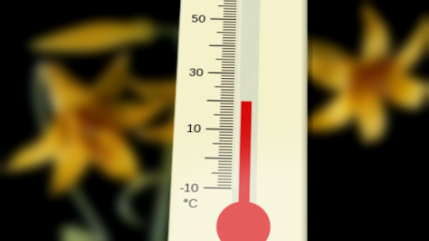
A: 20 °C
